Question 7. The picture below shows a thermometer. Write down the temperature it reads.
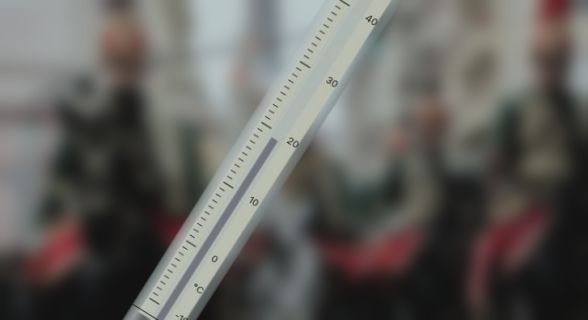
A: 19 °C
